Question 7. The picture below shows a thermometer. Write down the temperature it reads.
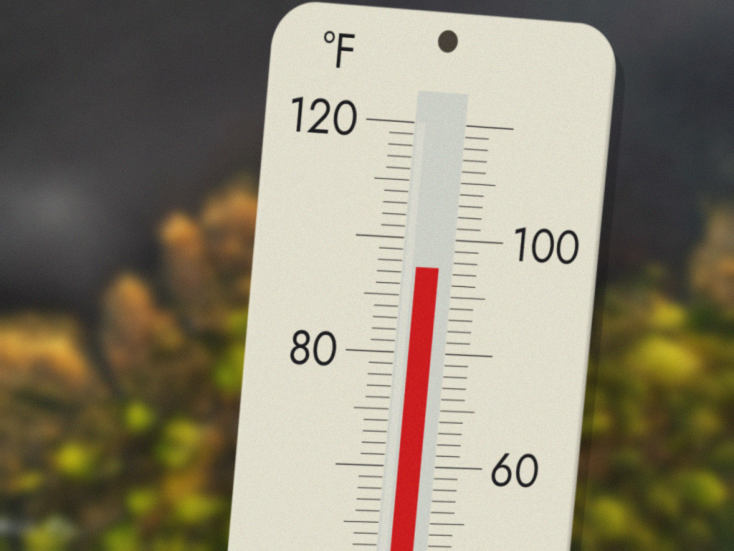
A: 95 °F
